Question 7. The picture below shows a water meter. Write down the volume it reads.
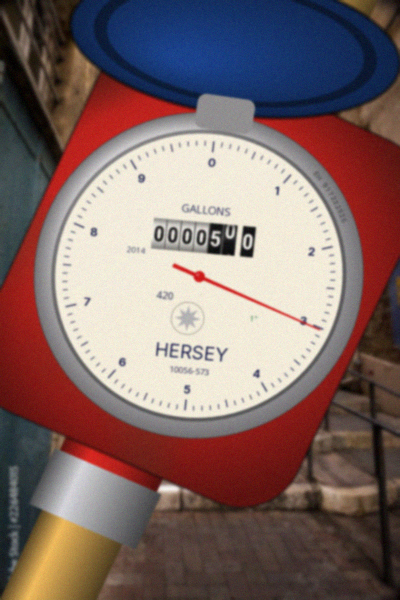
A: 503.0 gal
